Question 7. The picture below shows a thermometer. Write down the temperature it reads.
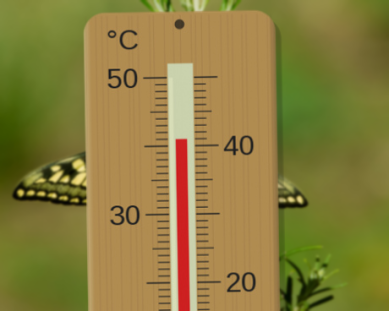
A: 41 °C
